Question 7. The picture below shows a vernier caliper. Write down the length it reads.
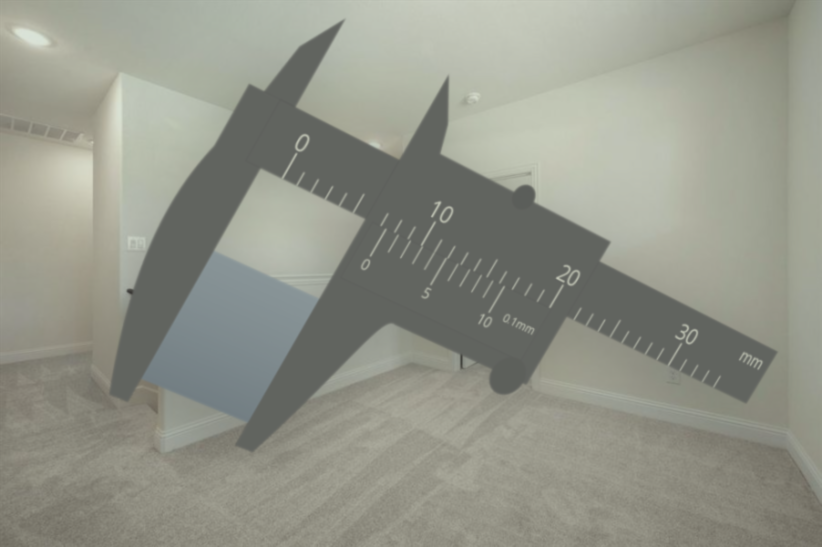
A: 7.4 mm
